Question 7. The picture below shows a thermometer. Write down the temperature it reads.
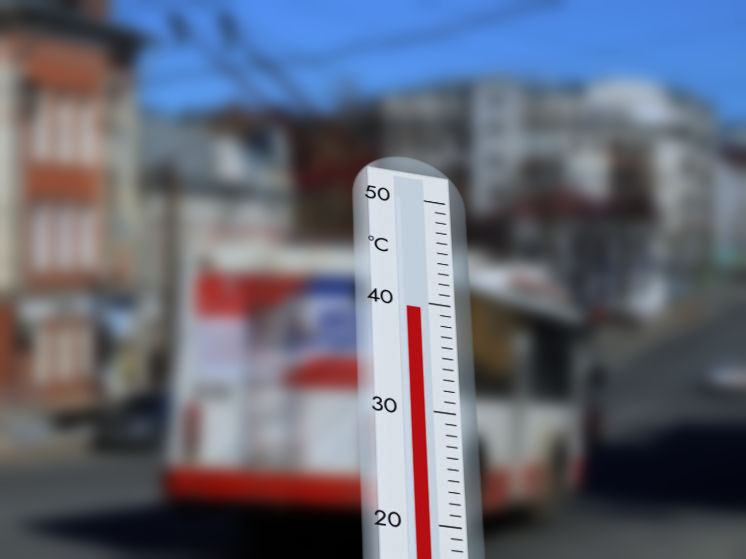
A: 39.5 °C
